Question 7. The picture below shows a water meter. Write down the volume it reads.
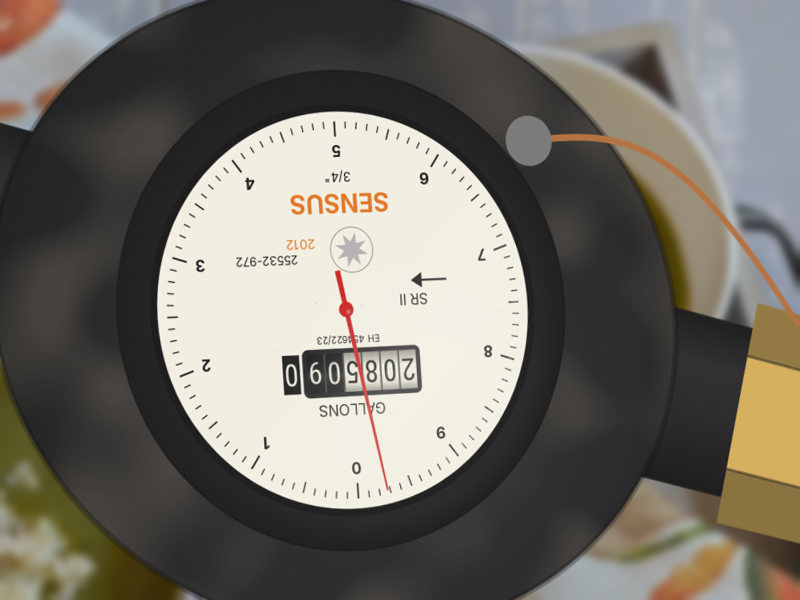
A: 2085089.7 gal
